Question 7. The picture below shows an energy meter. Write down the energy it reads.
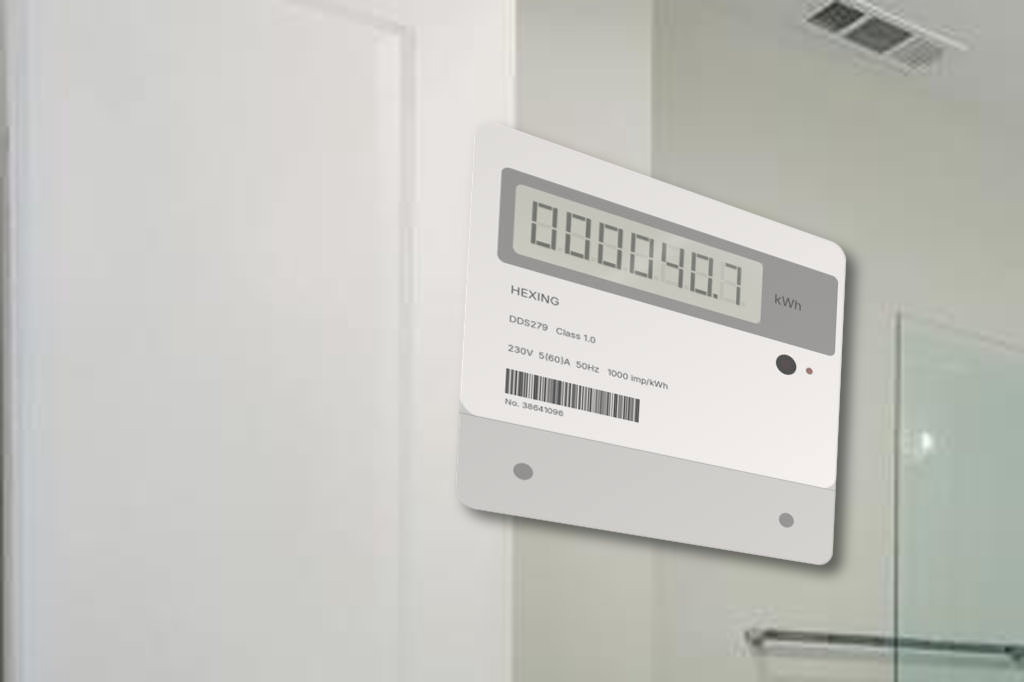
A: 40.7 kWh
